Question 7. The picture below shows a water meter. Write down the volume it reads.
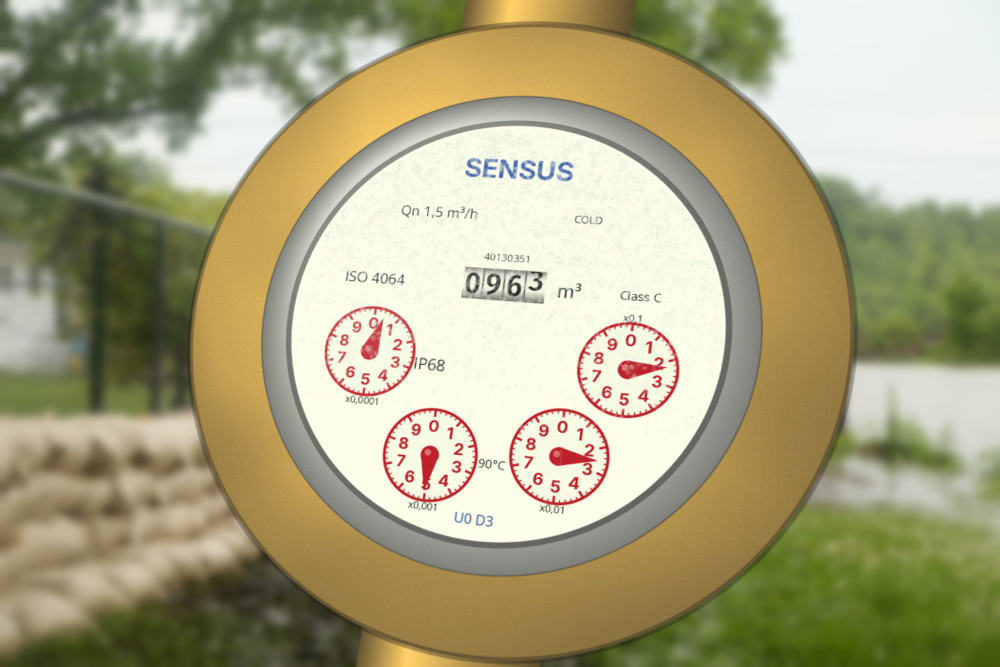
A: 963.2250 m³
